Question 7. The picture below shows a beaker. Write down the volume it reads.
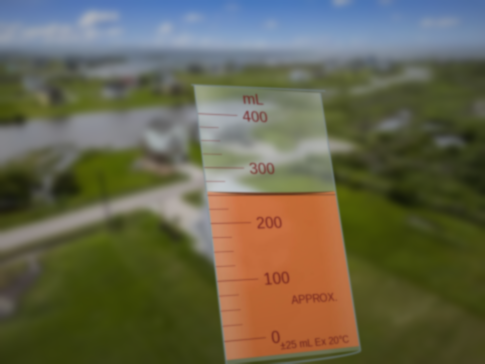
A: 250 mL
